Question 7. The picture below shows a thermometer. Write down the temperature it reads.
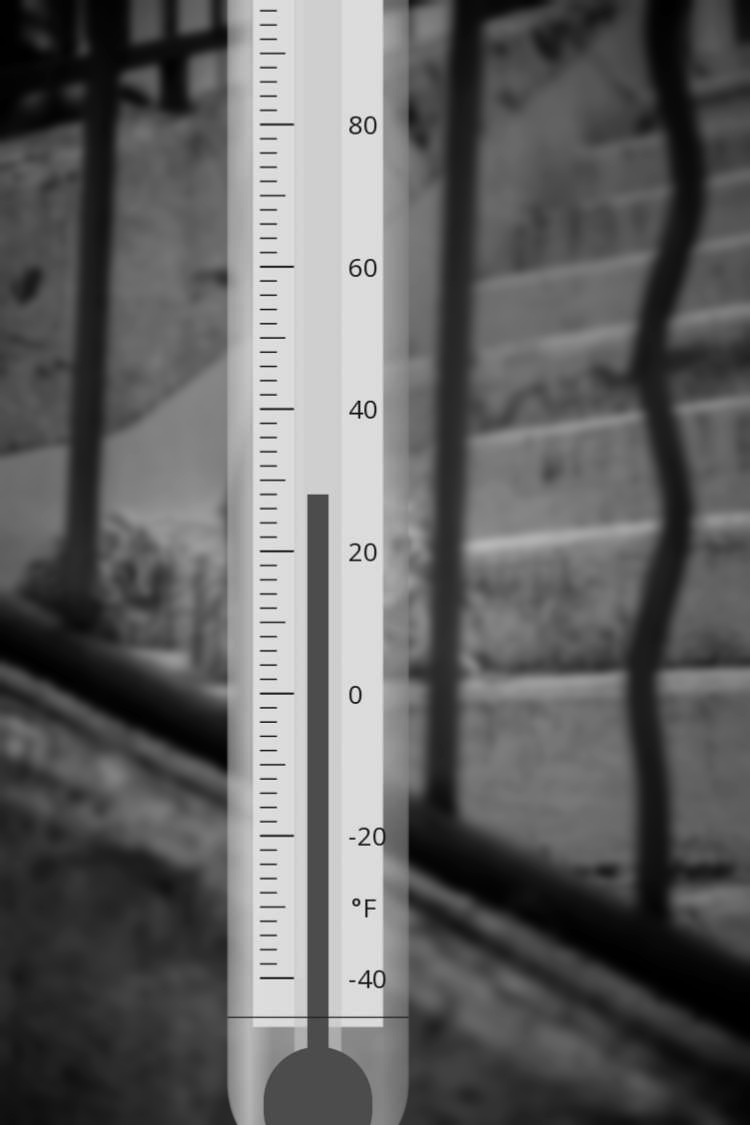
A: 28 °F
